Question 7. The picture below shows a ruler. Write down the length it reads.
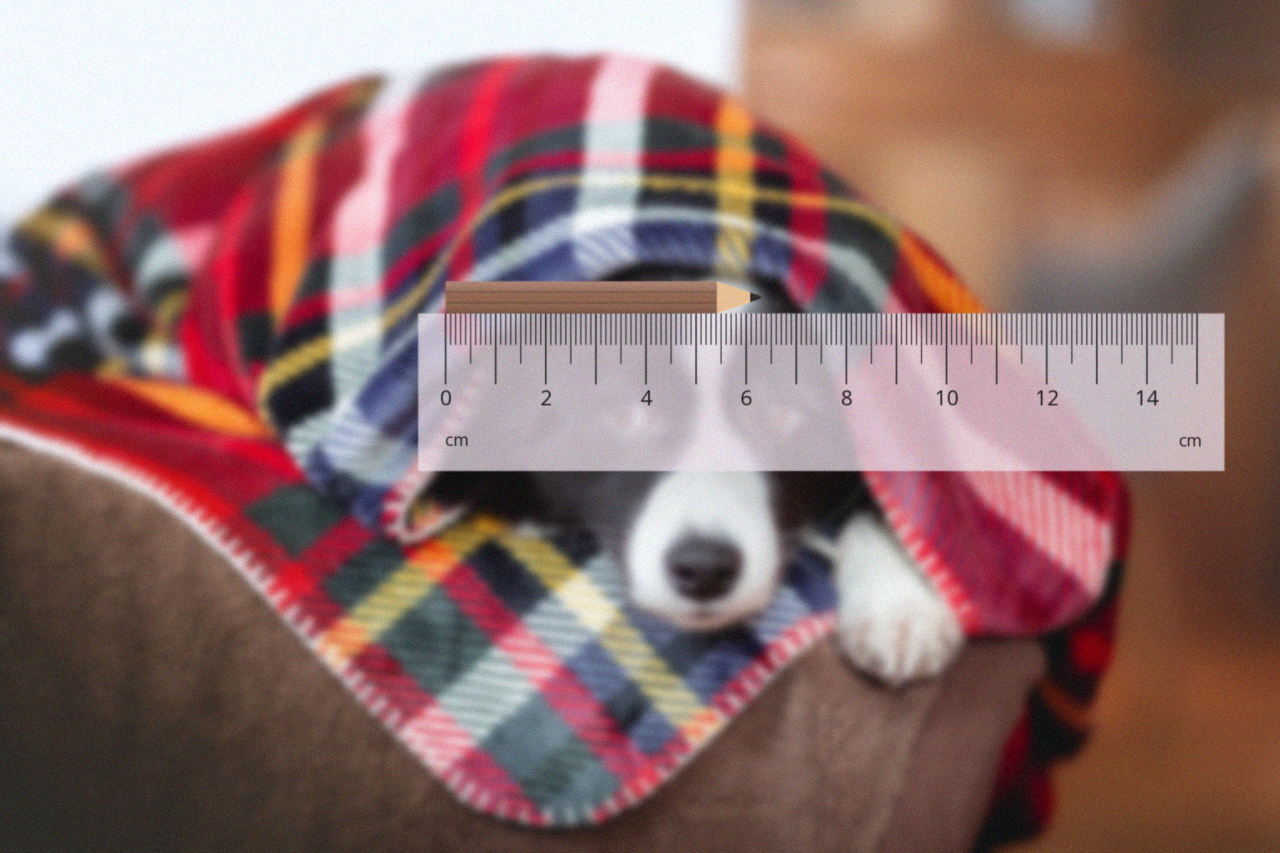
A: 6.3 cm
